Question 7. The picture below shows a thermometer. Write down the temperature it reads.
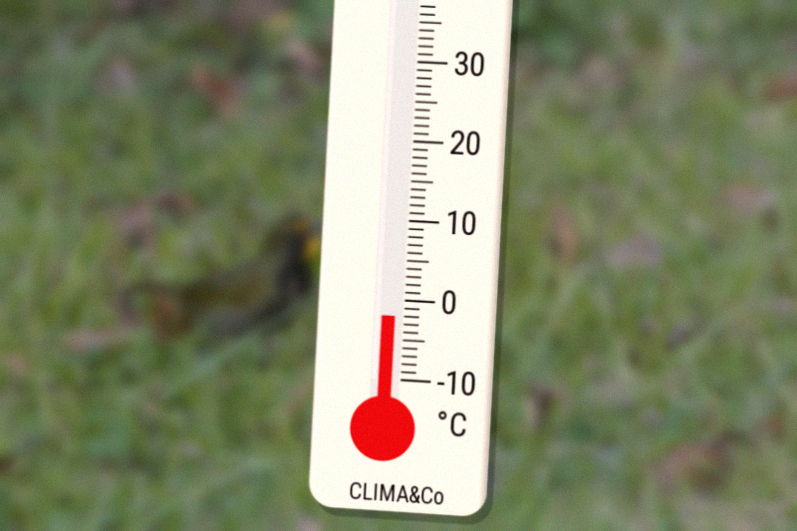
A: -2 °C
